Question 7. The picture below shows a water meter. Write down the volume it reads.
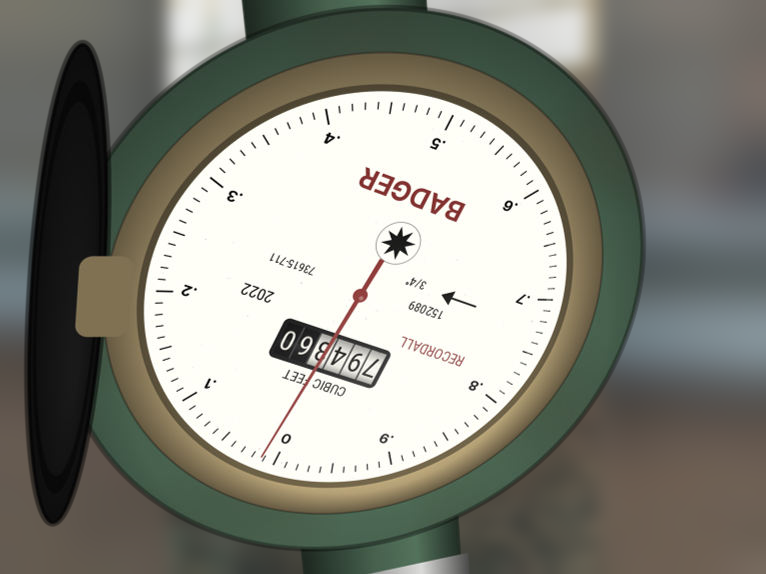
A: 794360.01 ft³
